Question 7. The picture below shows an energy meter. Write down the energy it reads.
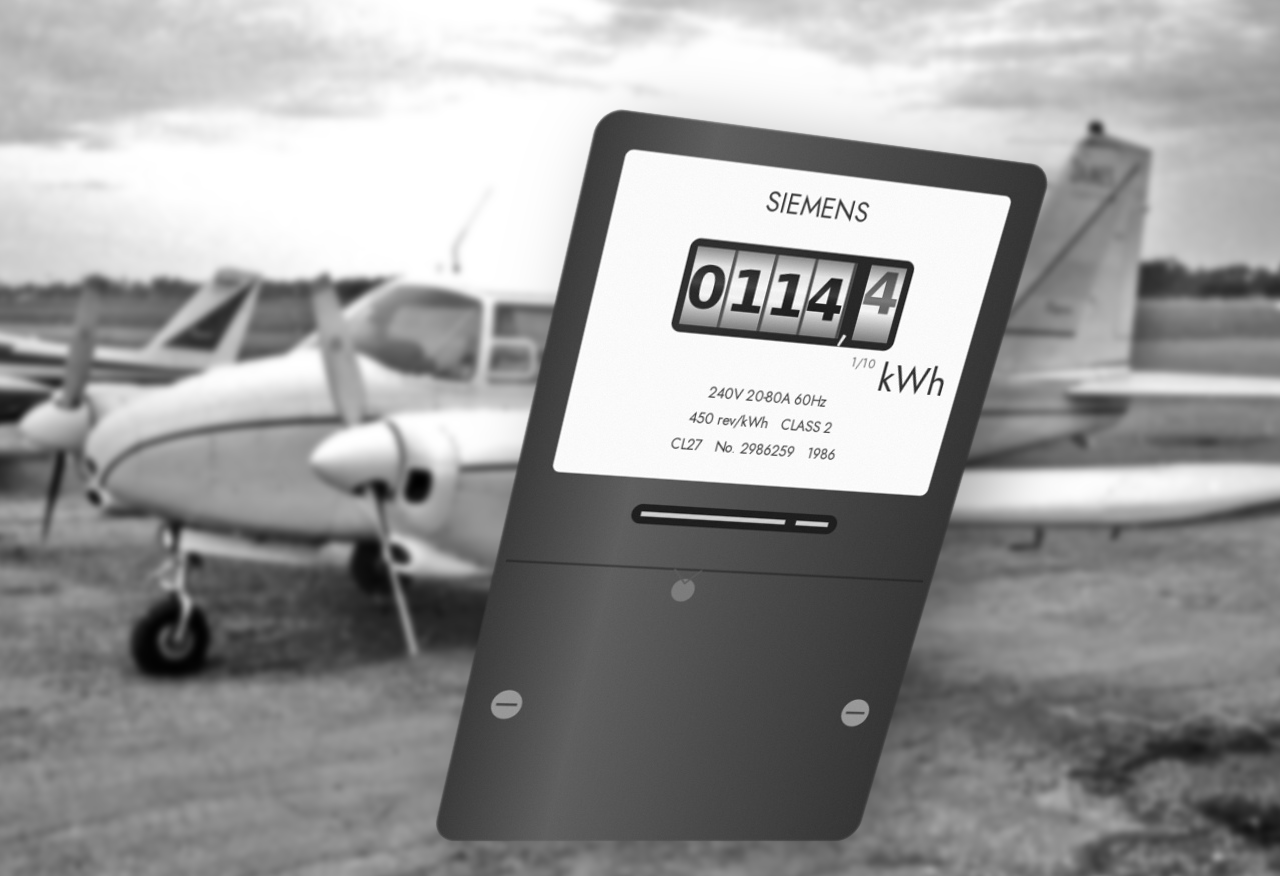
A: 114.4 kWh
